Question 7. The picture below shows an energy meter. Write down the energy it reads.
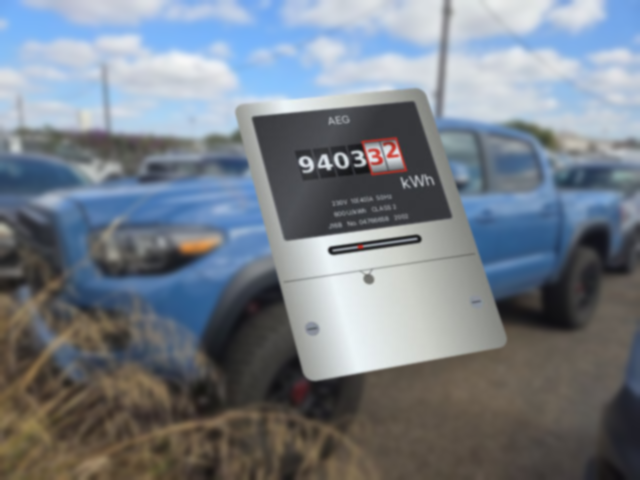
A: 9403.32 kWh
